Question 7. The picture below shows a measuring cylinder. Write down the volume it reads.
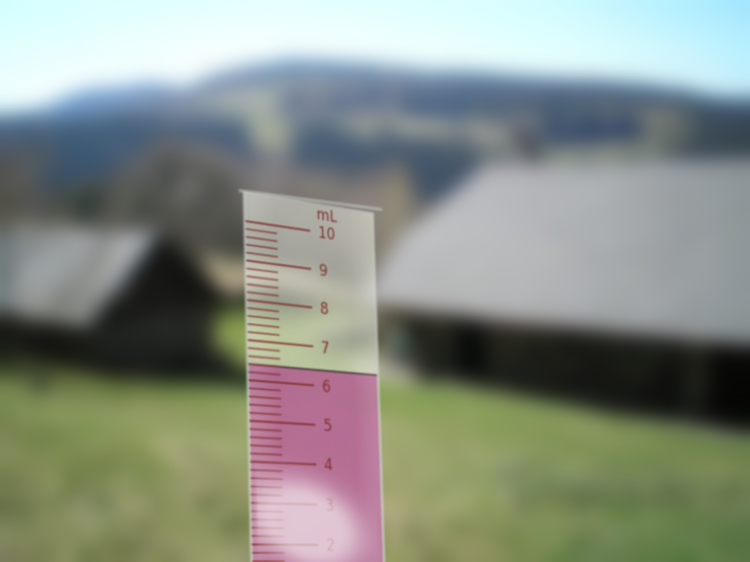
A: 6.4 mL
